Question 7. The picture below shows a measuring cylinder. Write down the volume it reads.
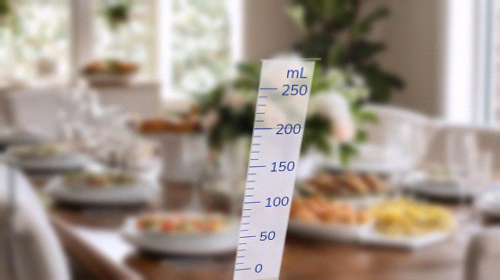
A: 200 mL
